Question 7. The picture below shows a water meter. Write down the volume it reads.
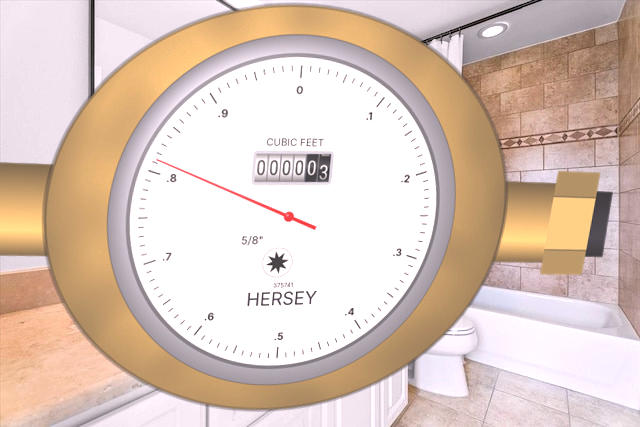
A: 2.81 ft³
